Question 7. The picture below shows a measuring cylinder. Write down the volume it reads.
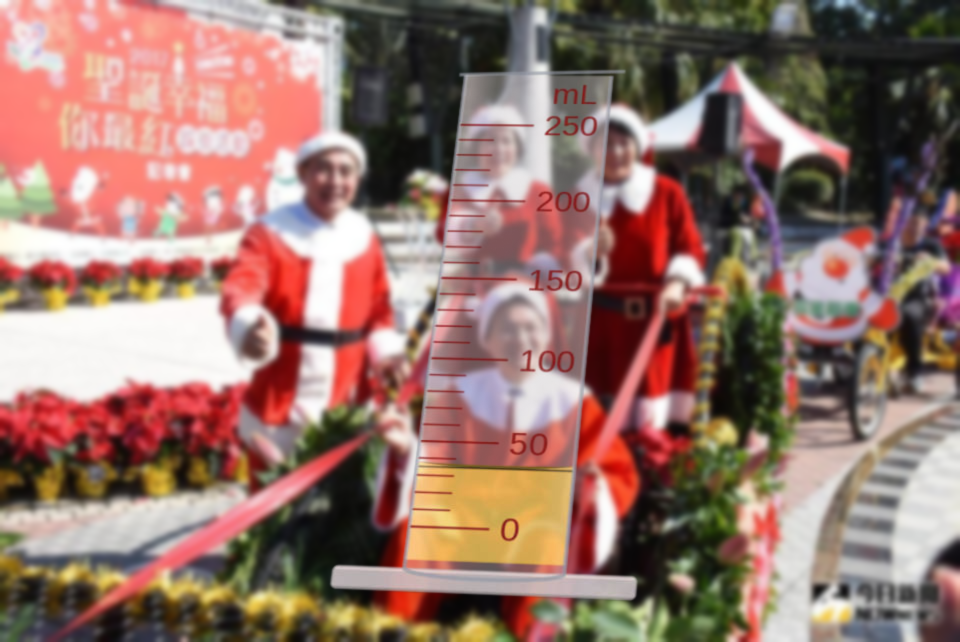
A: 35 mL
